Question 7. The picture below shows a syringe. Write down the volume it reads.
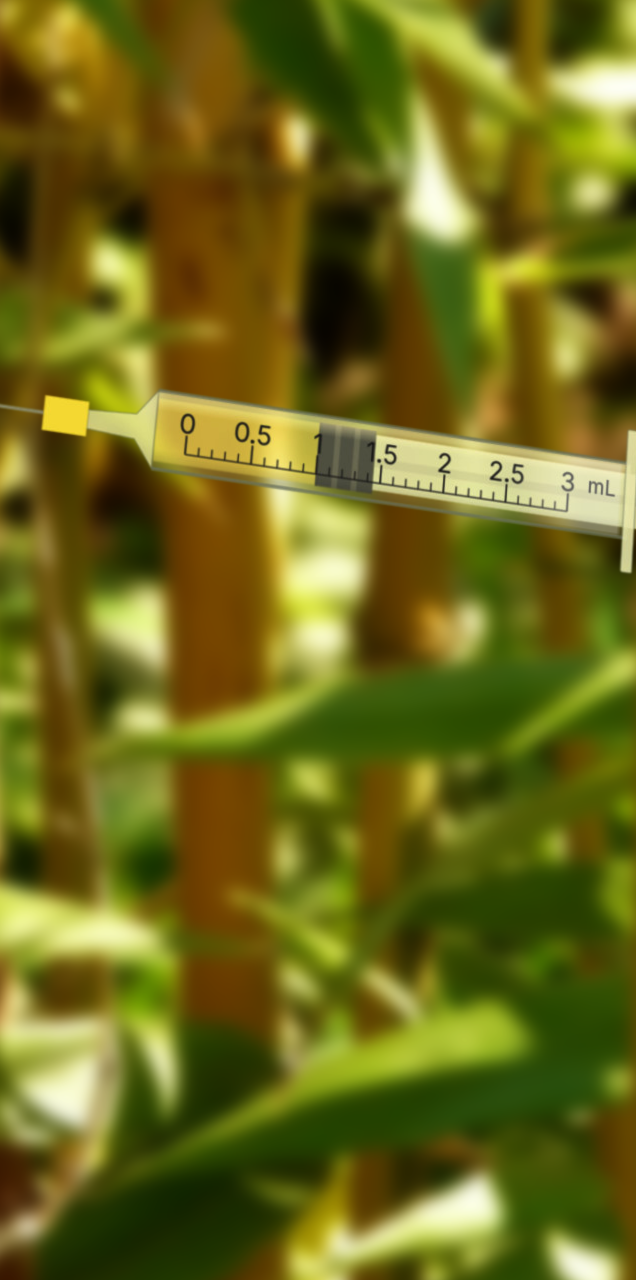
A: 1 mL
